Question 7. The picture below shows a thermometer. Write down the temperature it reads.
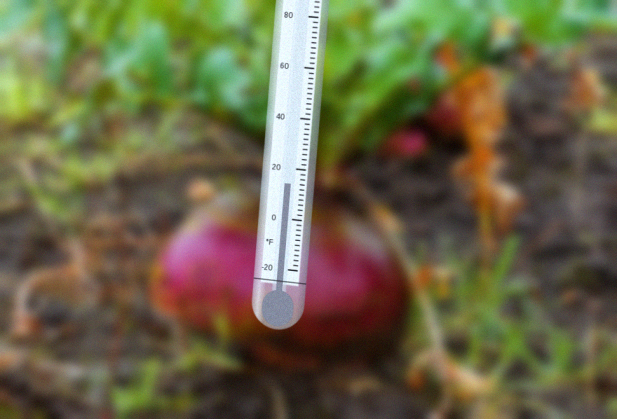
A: 14 °F
